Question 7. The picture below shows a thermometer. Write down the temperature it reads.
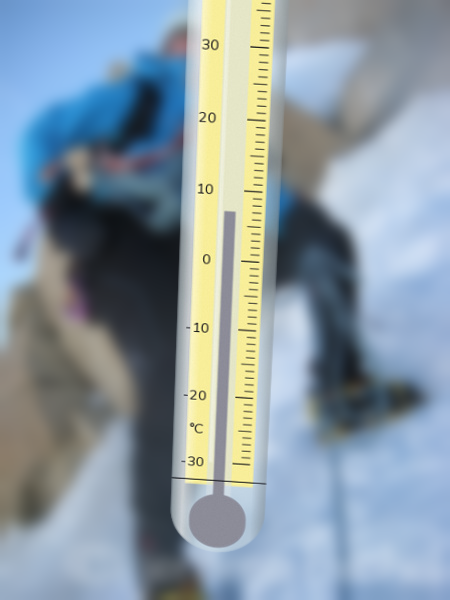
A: 7 °C
